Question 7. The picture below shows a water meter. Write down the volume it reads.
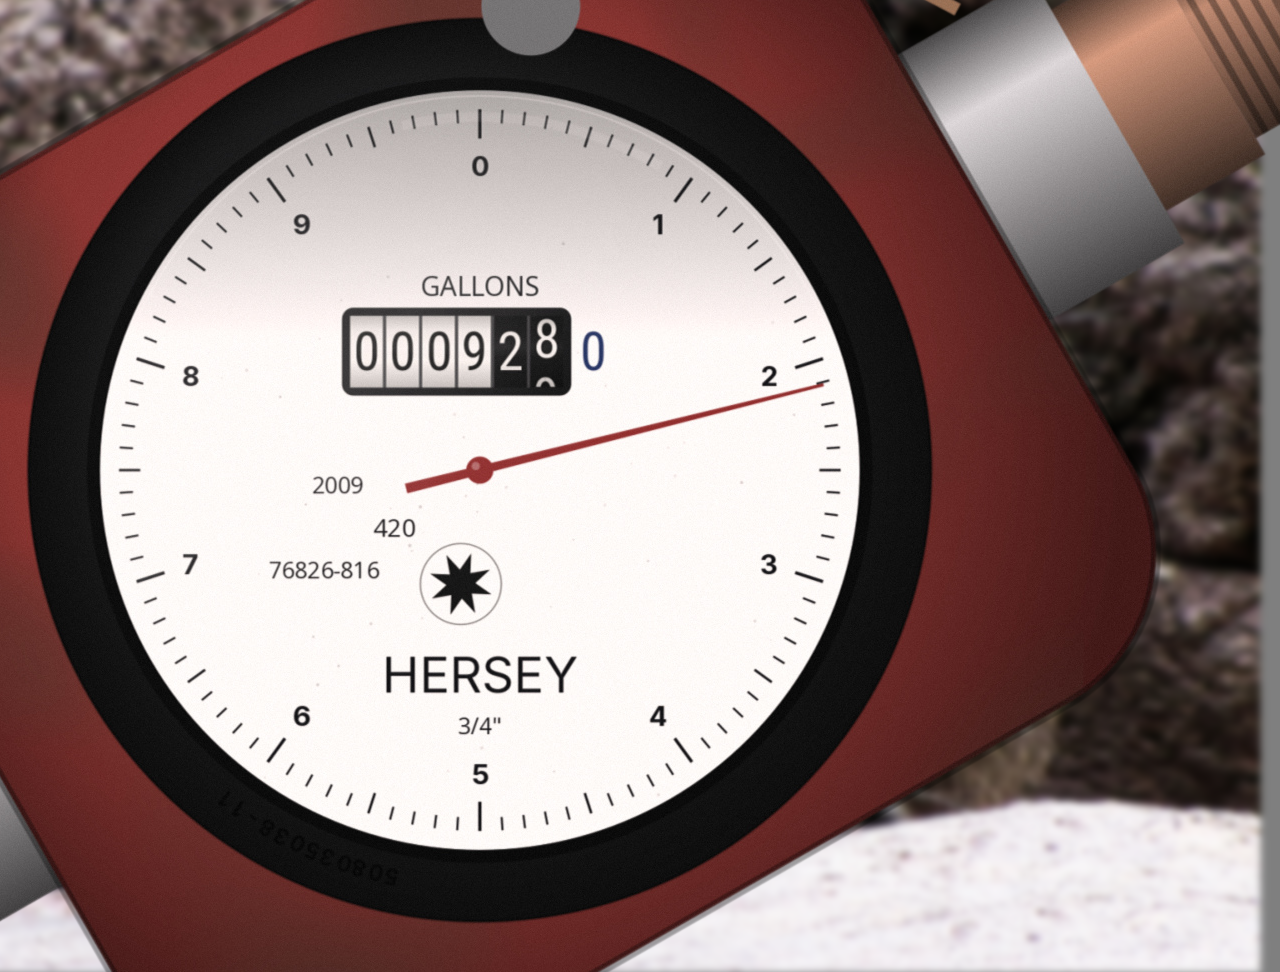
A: 9282.1 gal
